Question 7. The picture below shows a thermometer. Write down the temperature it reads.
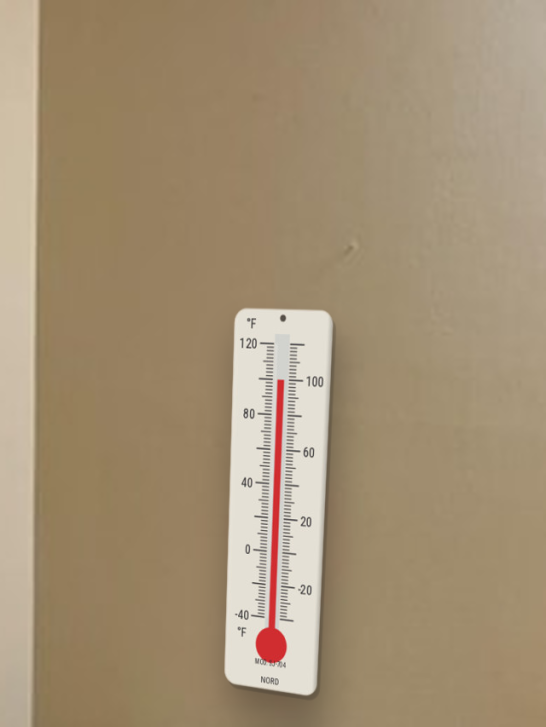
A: 100 °F
